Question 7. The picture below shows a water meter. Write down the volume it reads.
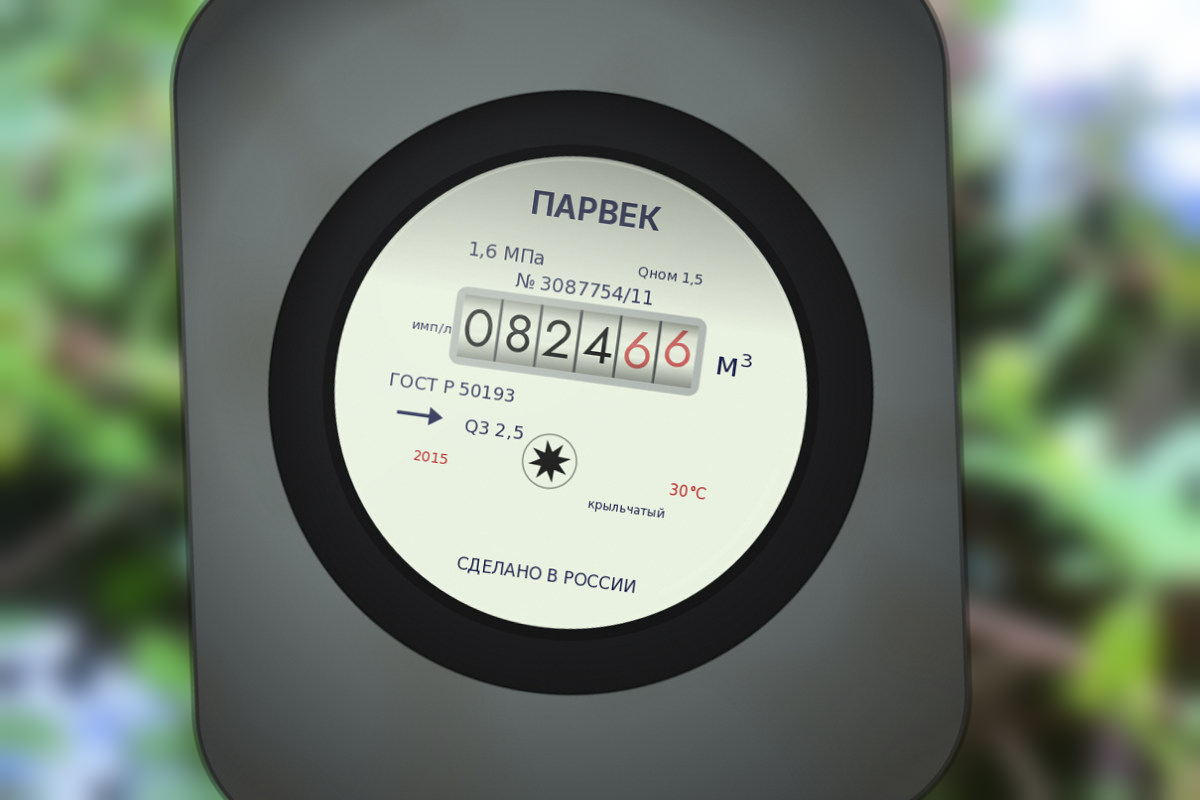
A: 824.66 m³
